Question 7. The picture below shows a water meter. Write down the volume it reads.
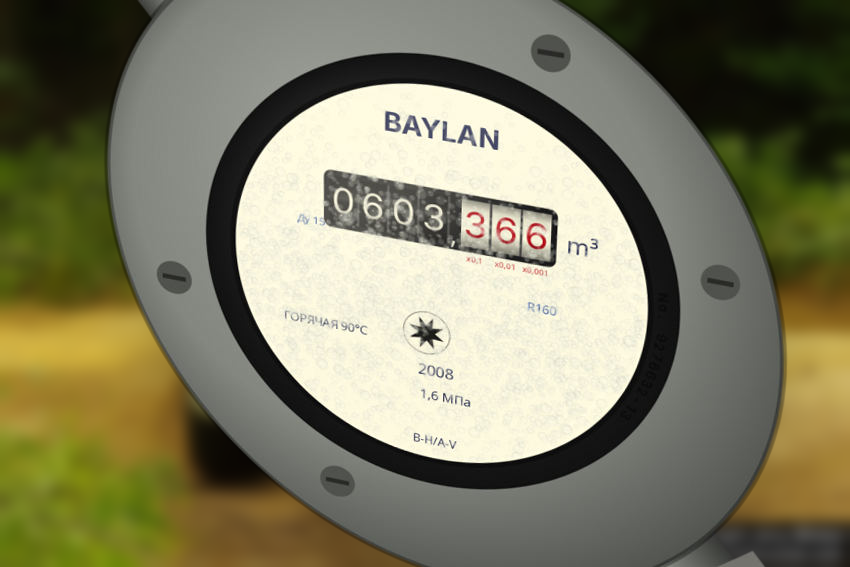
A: 603.366 m³
